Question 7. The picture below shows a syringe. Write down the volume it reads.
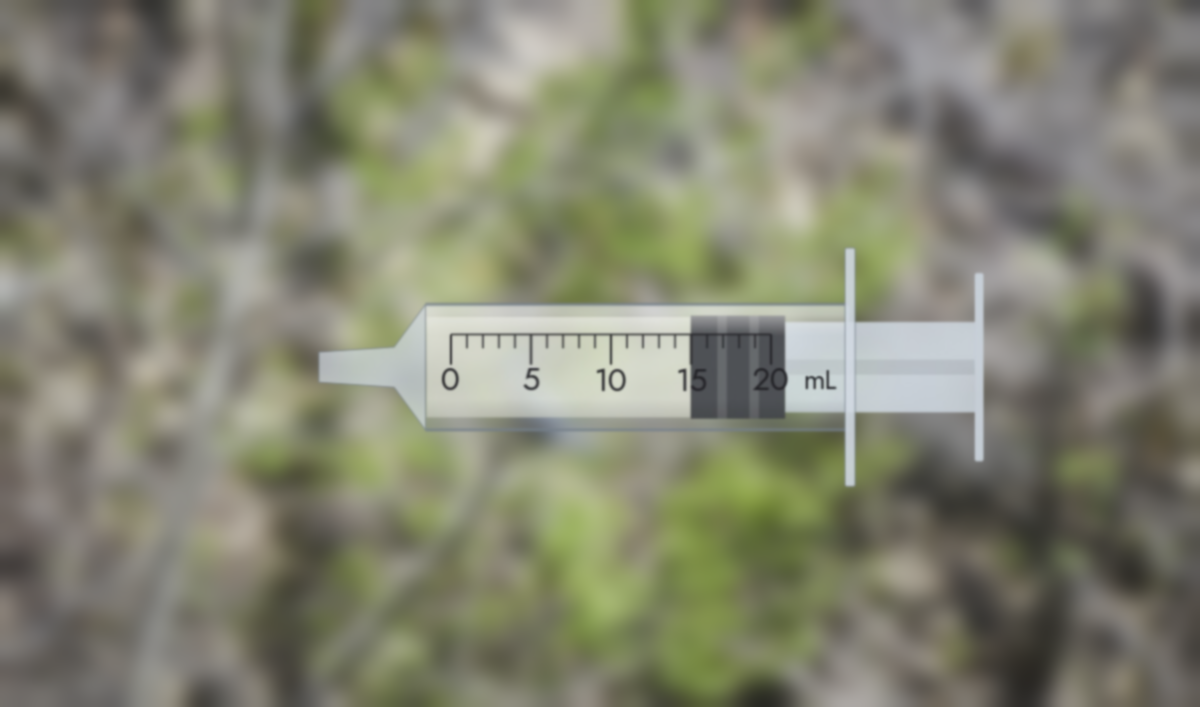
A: 15 mL
